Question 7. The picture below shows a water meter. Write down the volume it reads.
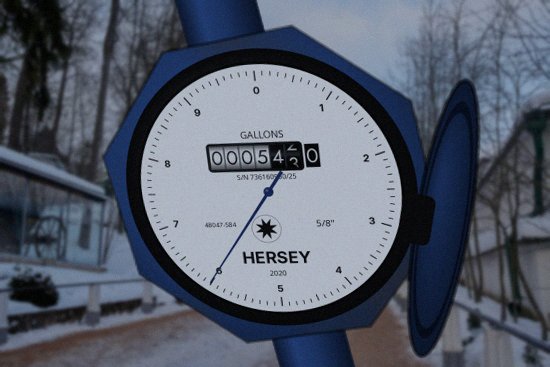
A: 5426.0 gal
